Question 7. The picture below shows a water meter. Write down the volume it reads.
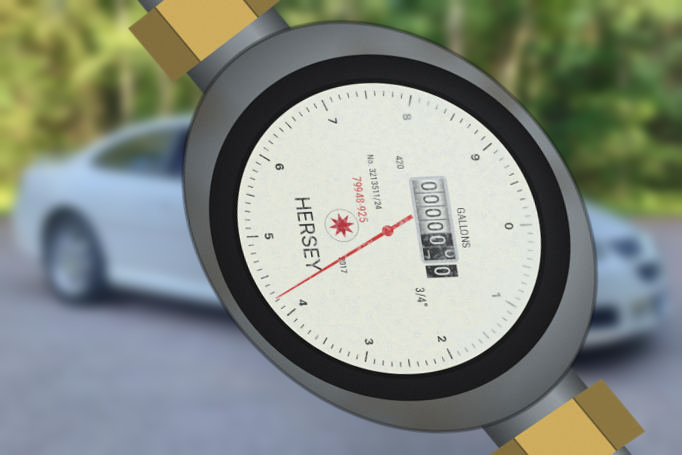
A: 64.2 gal
